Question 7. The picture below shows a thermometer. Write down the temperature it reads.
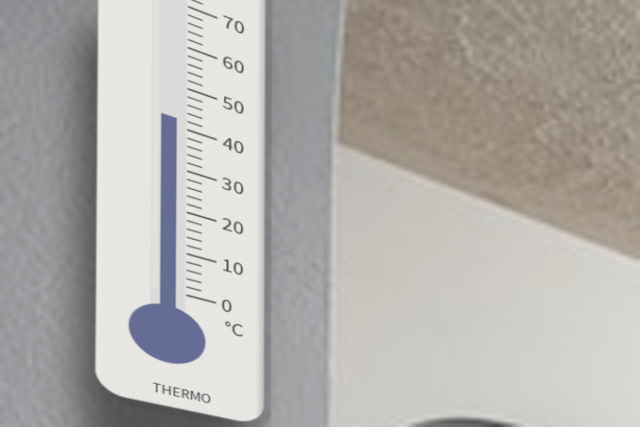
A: 42 °C
